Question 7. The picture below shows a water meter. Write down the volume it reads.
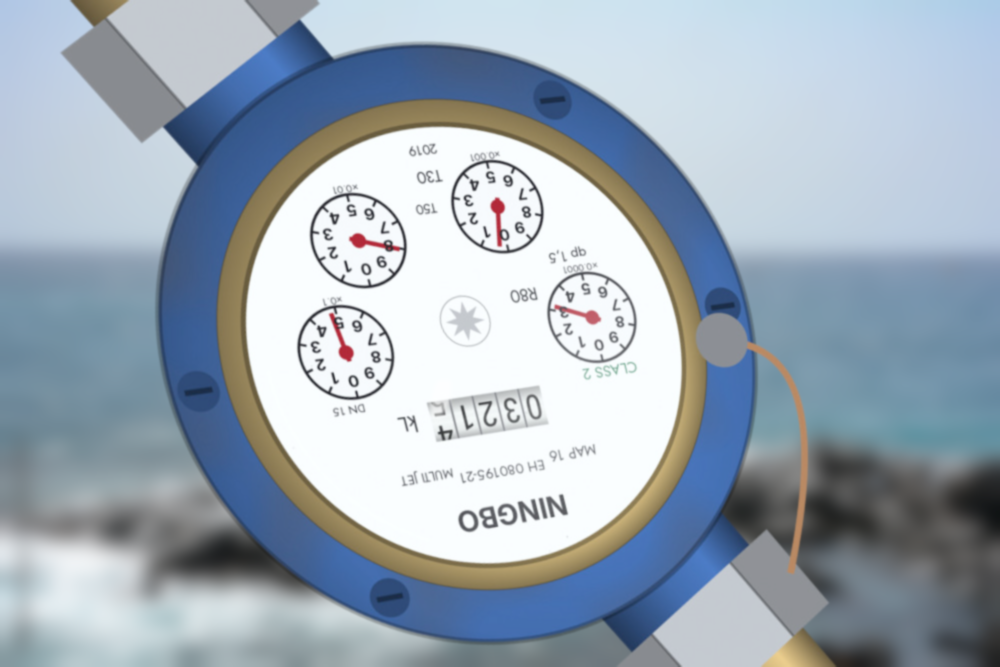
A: 3214.4803 kL
